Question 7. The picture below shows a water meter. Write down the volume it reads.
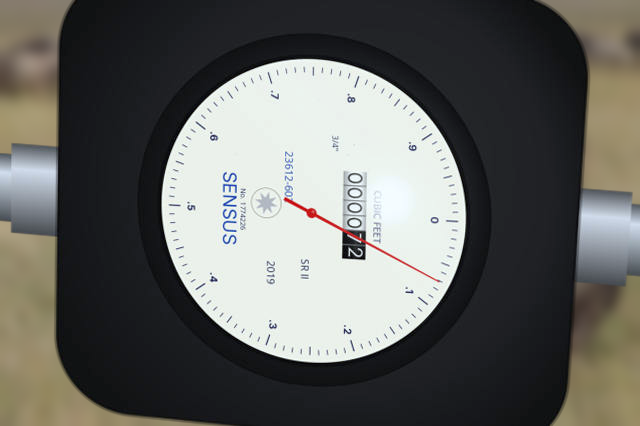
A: 72.07 ft³
